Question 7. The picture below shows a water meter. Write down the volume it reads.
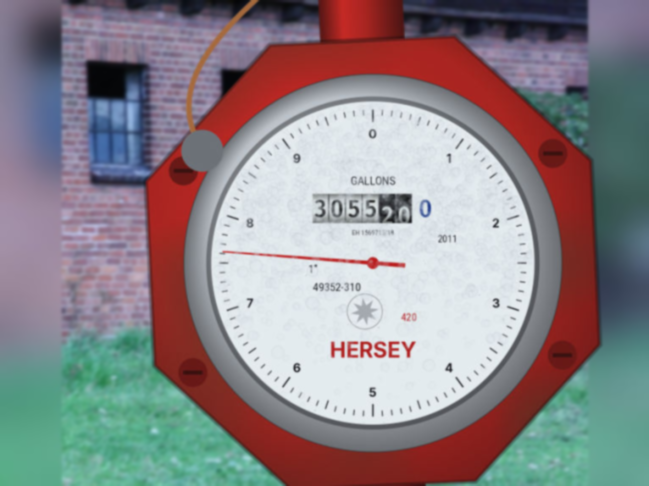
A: 3055197.6 gal
